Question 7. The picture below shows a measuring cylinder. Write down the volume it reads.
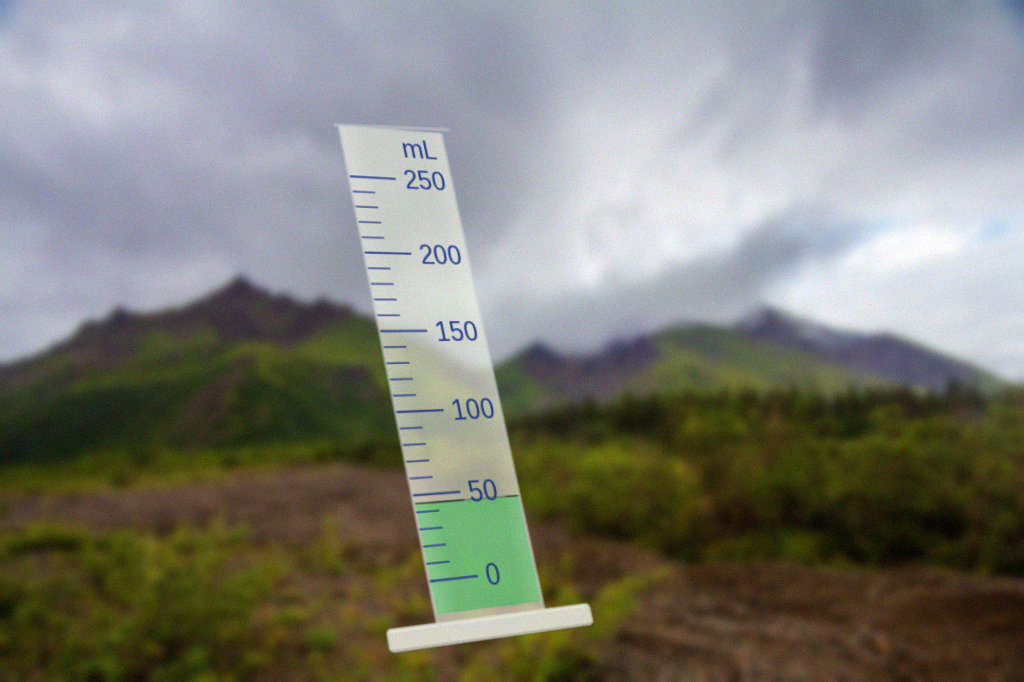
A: 45 mL
